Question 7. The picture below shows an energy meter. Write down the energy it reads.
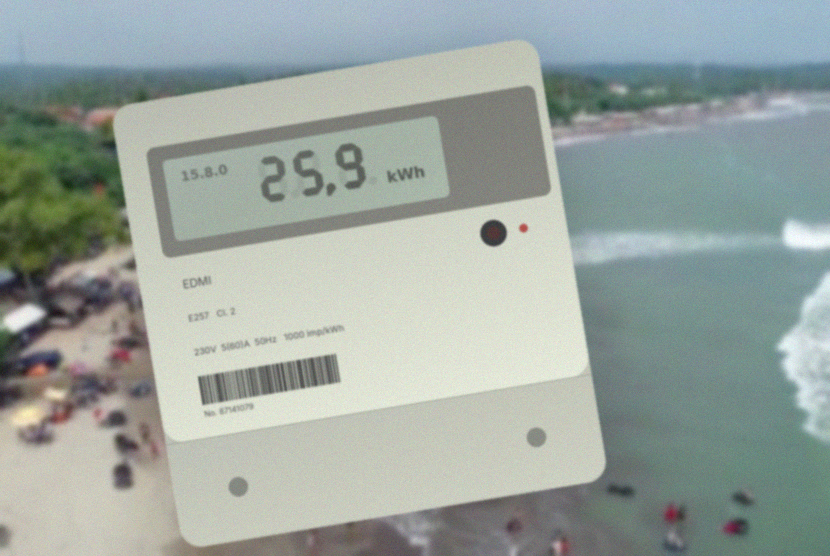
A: 25.9 kWh
